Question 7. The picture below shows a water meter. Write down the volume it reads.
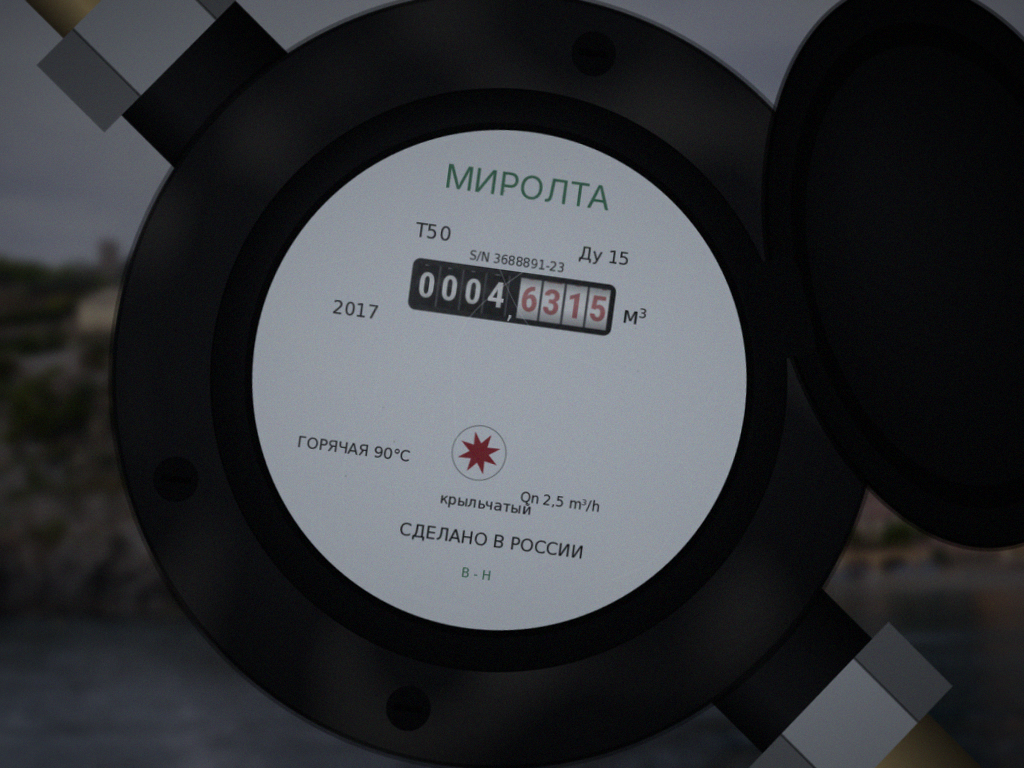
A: 4.6315 m³
